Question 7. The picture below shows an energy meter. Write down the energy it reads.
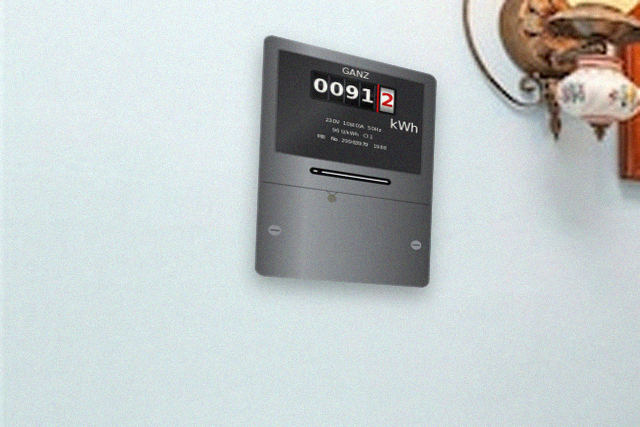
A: 91.2 kWh
